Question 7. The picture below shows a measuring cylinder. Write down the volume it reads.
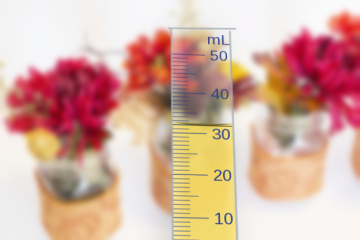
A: 32 mL
